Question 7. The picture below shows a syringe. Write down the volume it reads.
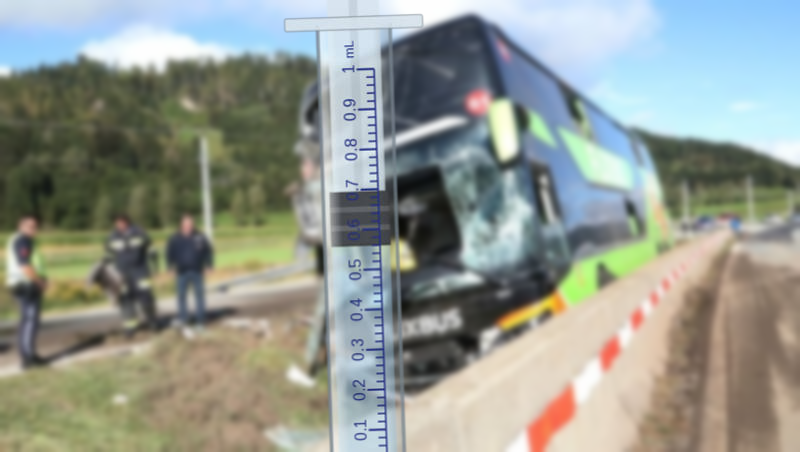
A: 0.56 mL
